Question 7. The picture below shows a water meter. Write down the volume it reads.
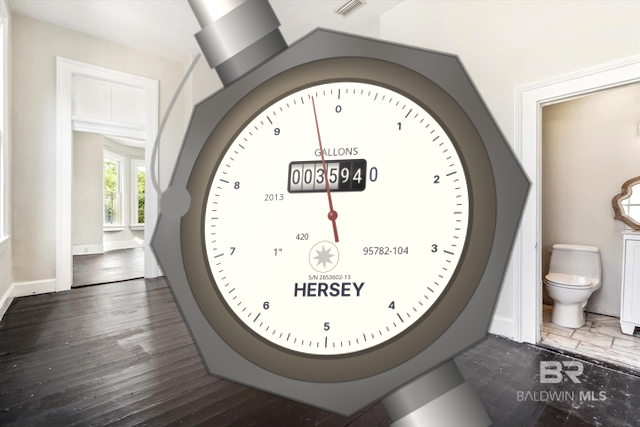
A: 35939.6 gal
